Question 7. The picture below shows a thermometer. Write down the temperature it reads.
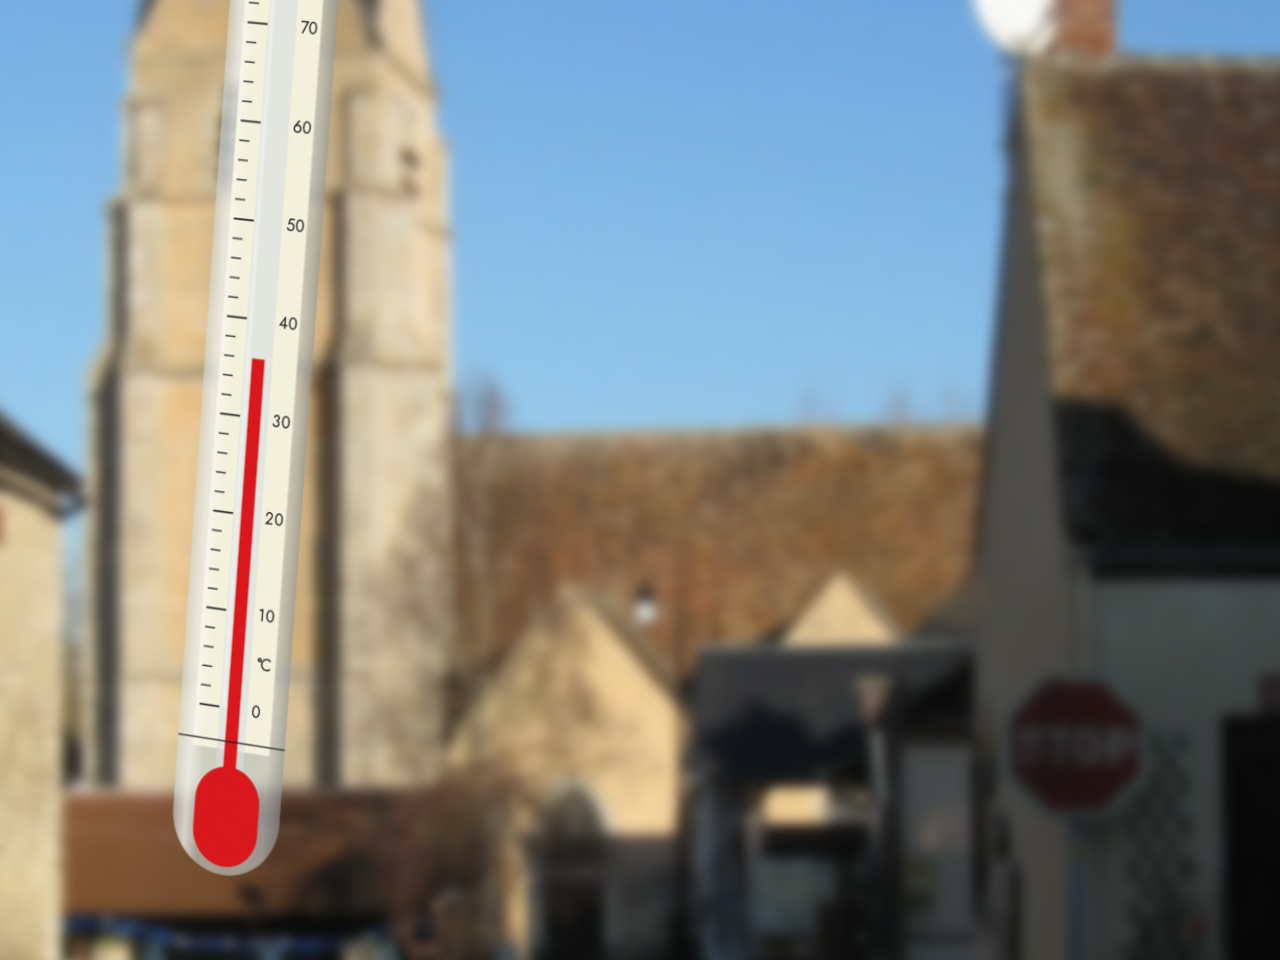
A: 36 °C
